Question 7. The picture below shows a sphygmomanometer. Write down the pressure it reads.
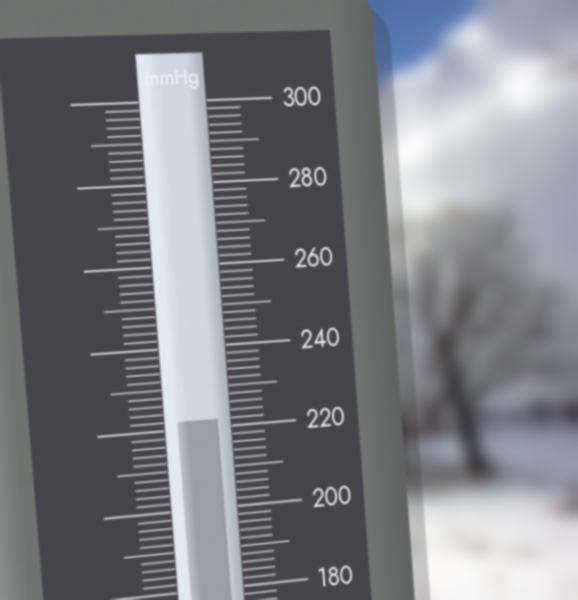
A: 222 mmHg
